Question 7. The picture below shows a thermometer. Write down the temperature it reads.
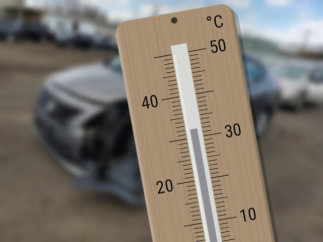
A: 32 °C
